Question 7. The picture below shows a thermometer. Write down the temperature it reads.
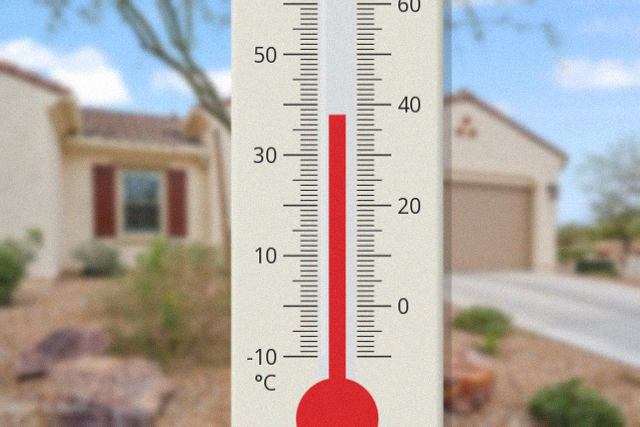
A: 38 °C
